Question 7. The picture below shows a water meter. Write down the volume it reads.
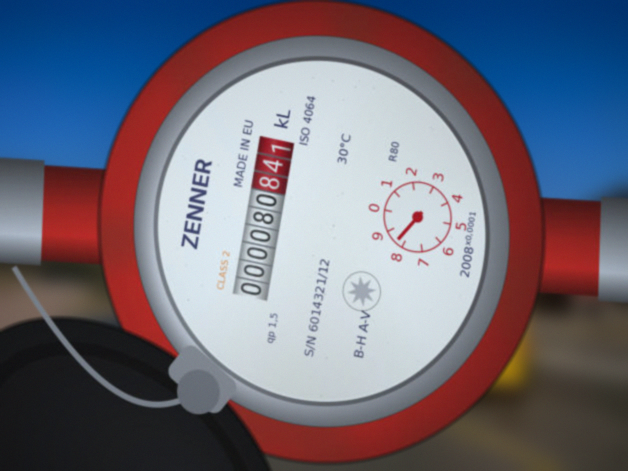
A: 80.8408 kL
